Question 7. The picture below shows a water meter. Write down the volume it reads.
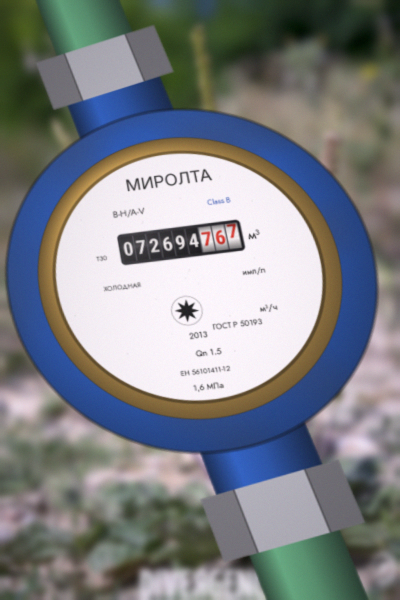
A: 72694.767 m³
